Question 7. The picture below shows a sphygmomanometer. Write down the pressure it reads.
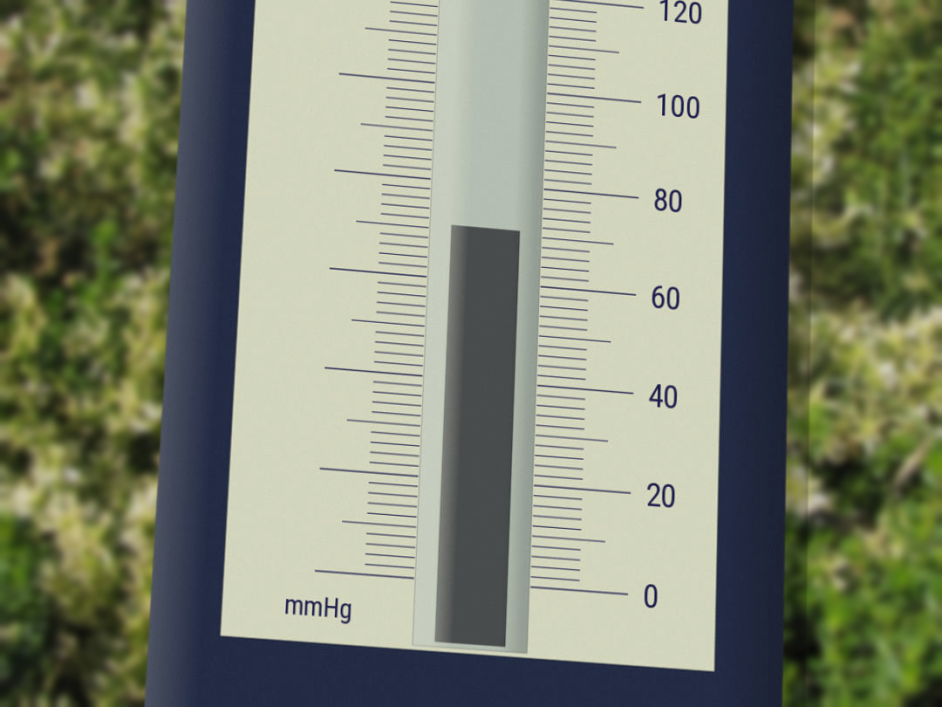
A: 71 mmHg
